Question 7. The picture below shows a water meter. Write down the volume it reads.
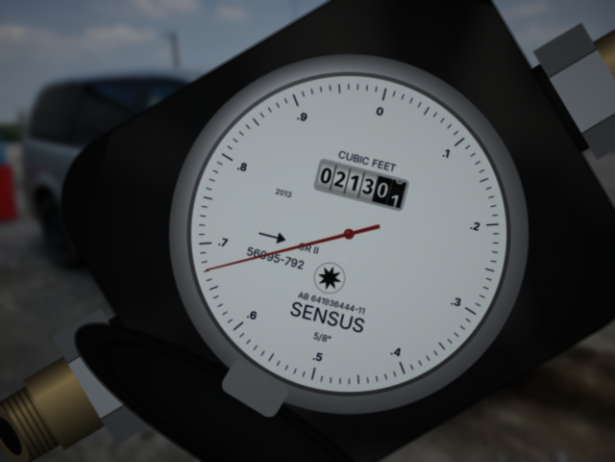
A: 21300.67 ft³
